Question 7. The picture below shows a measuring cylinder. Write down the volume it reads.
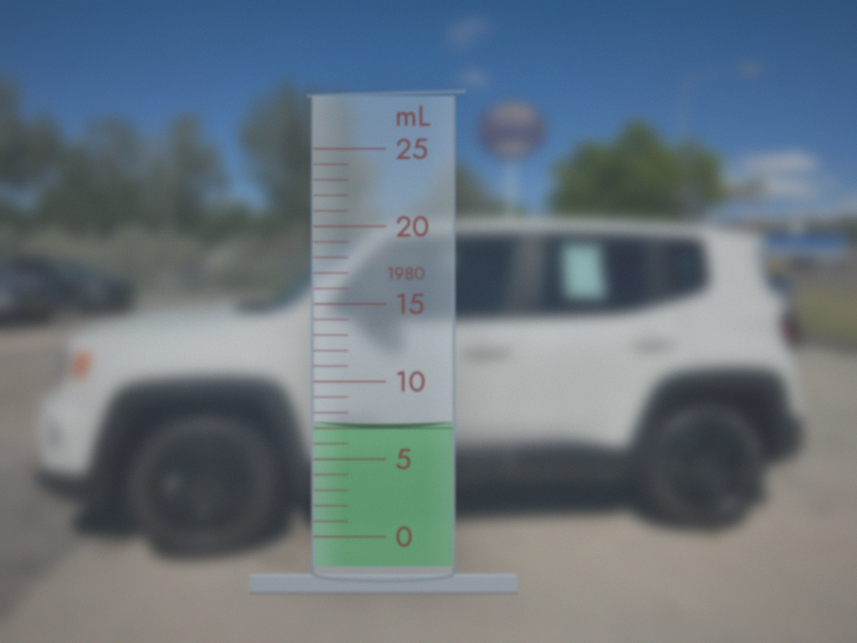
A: 7 mL
